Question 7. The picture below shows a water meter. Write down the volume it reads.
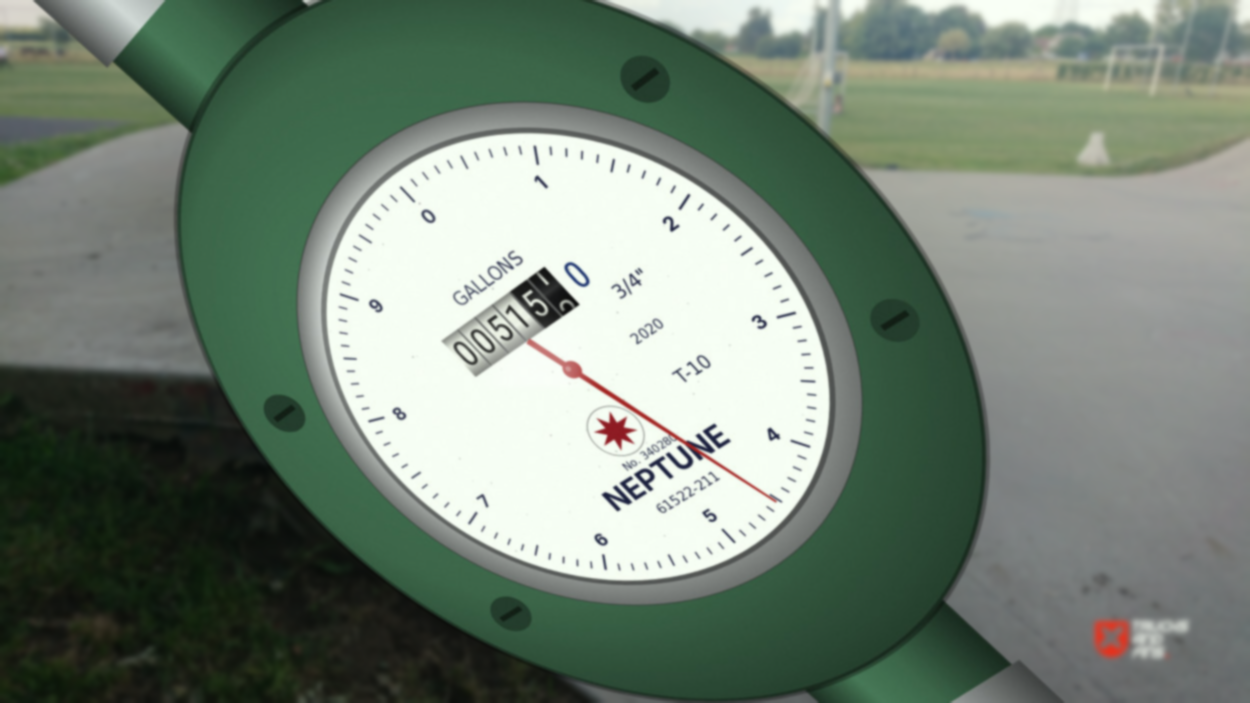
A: 51514.5 gal
